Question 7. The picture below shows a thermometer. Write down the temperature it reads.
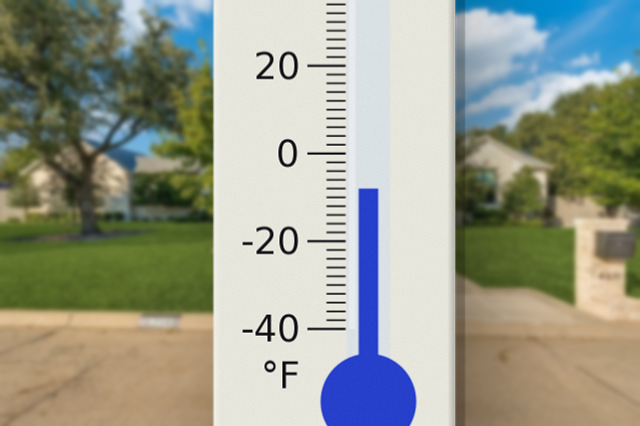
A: -8 °F
